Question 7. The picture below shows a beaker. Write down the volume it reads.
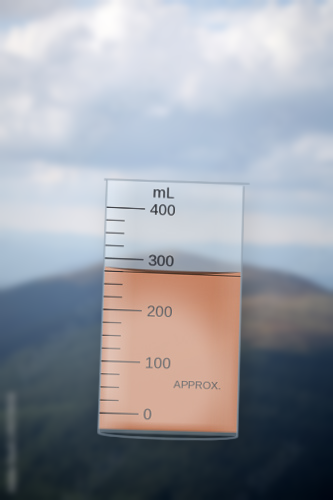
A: 275 mL
